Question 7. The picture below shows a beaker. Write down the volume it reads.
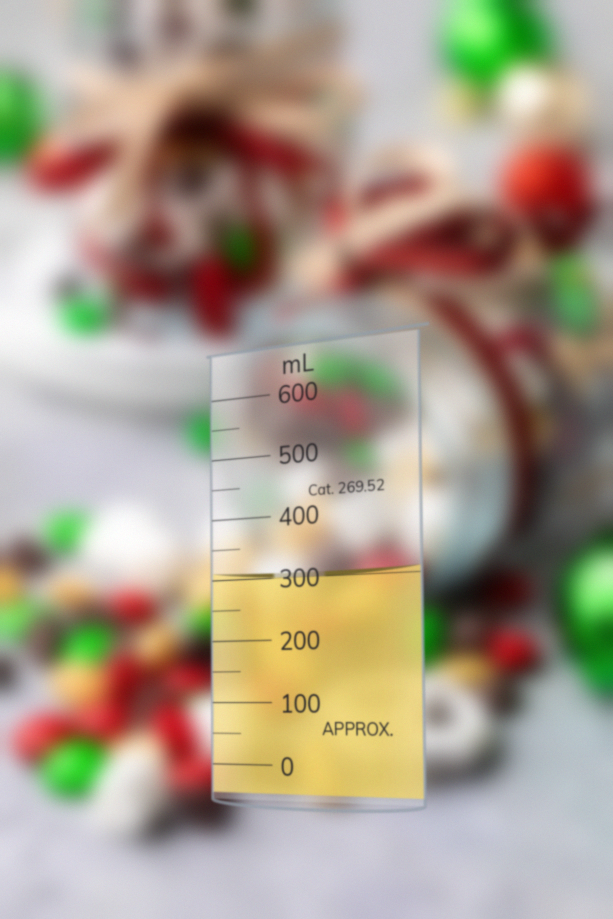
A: 300 mL
